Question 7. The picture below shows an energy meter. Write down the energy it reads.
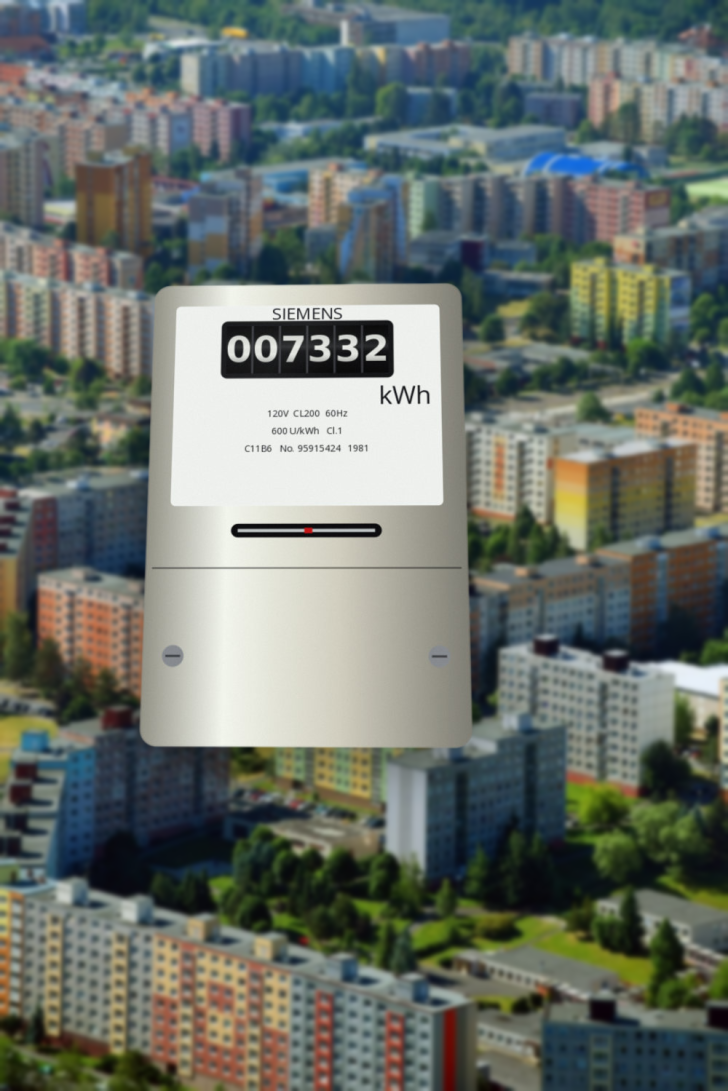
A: 7332 kWh
